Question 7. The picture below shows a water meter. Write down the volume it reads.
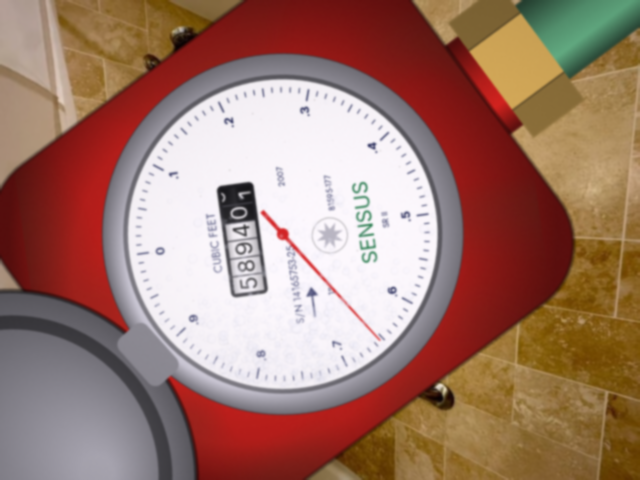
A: 589400.65 ft³
